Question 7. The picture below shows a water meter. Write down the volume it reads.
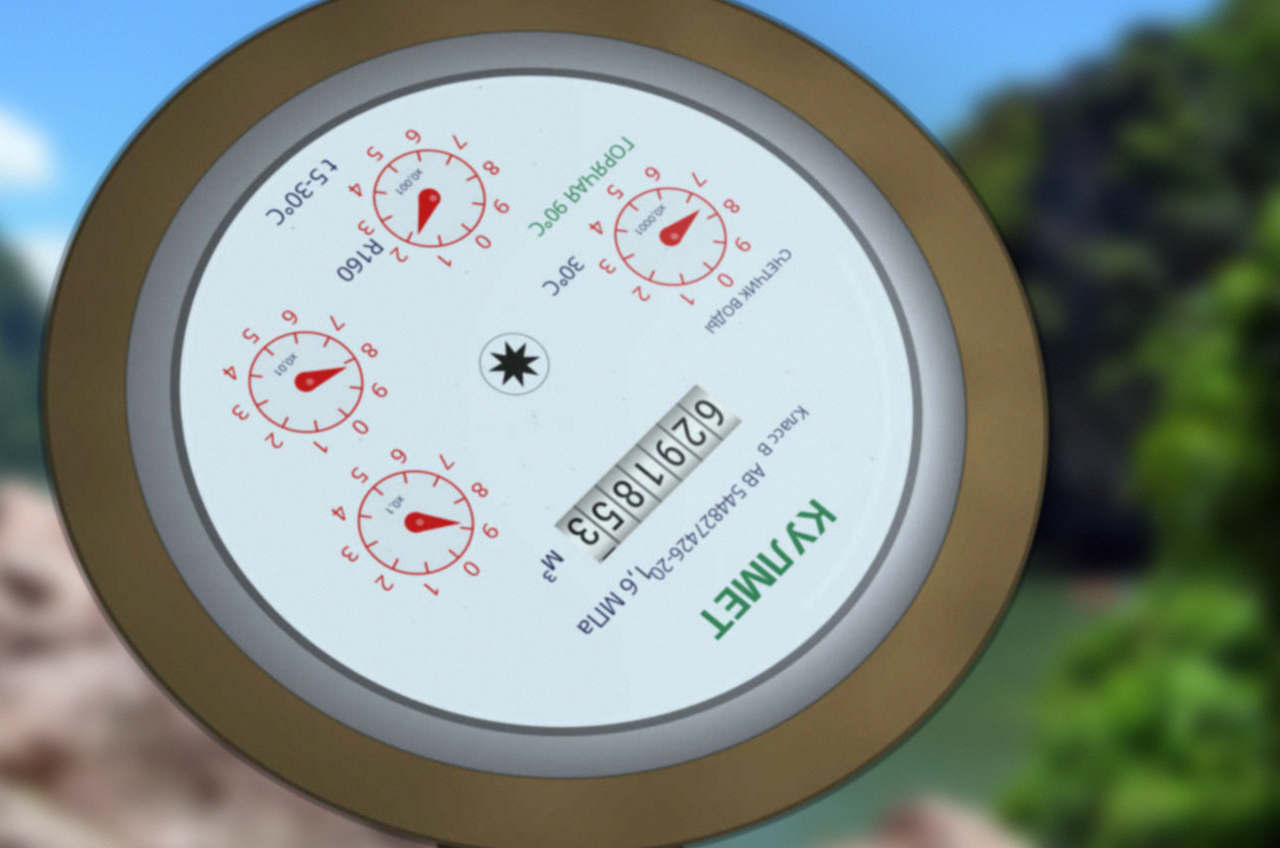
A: 6291852.8817 m³
